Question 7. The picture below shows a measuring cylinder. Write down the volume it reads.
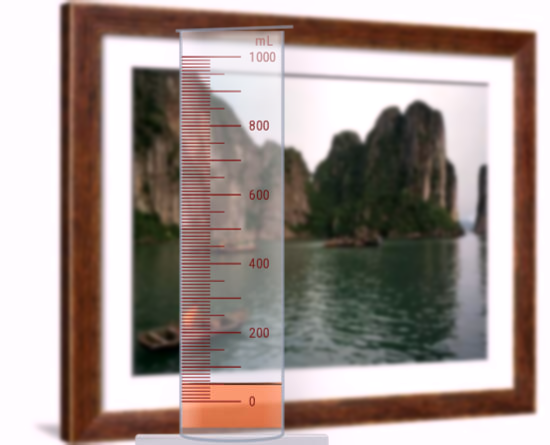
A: 50 mL
